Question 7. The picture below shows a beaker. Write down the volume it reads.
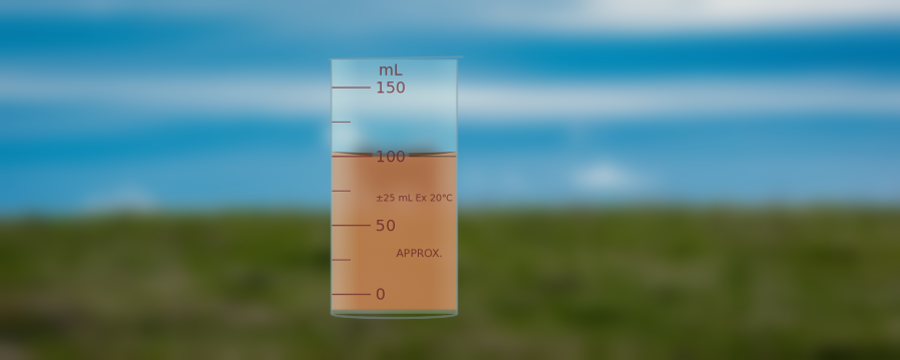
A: 100 mL
